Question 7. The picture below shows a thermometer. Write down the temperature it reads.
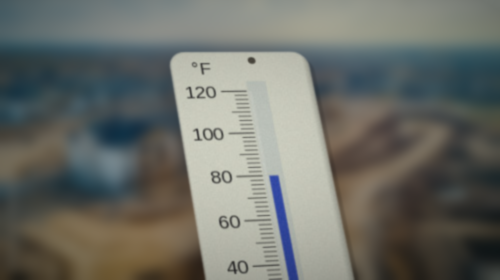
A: 80 °F
